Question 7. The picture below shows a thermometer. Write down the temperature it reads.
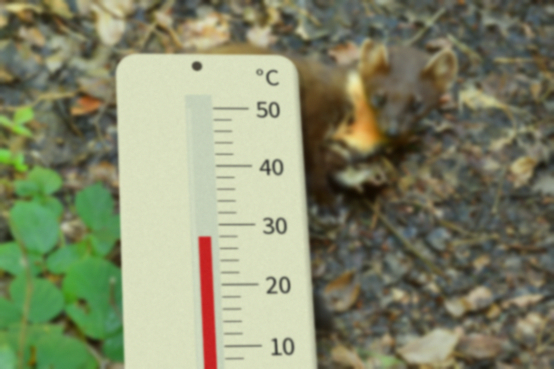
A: 28 °C
